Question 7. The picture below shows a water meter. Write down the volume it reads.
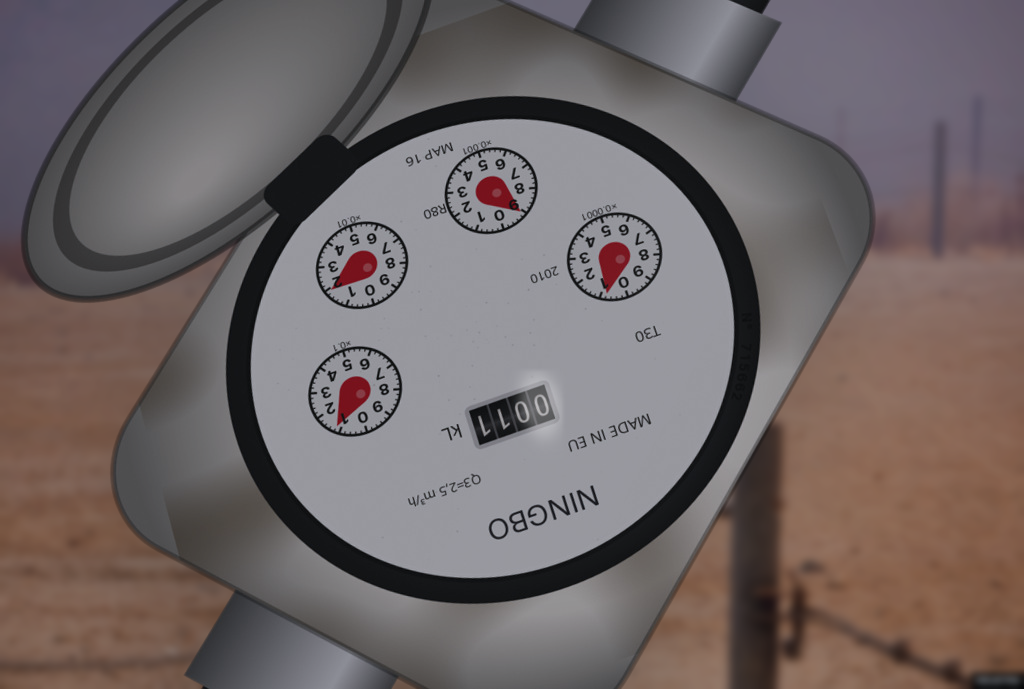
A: 11.1190 kL
